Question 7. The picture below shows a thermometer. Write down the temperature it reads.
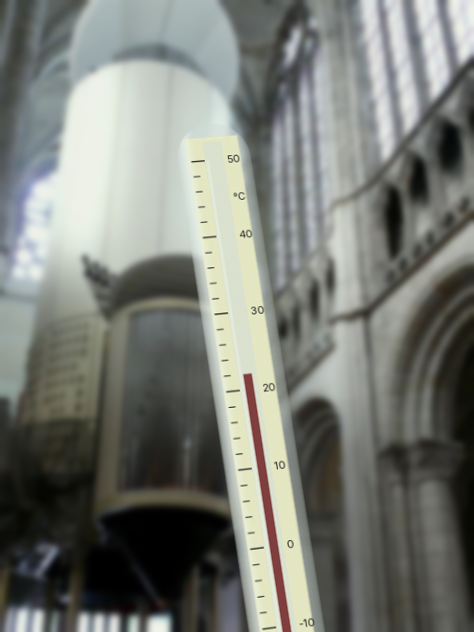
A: 22 °C
